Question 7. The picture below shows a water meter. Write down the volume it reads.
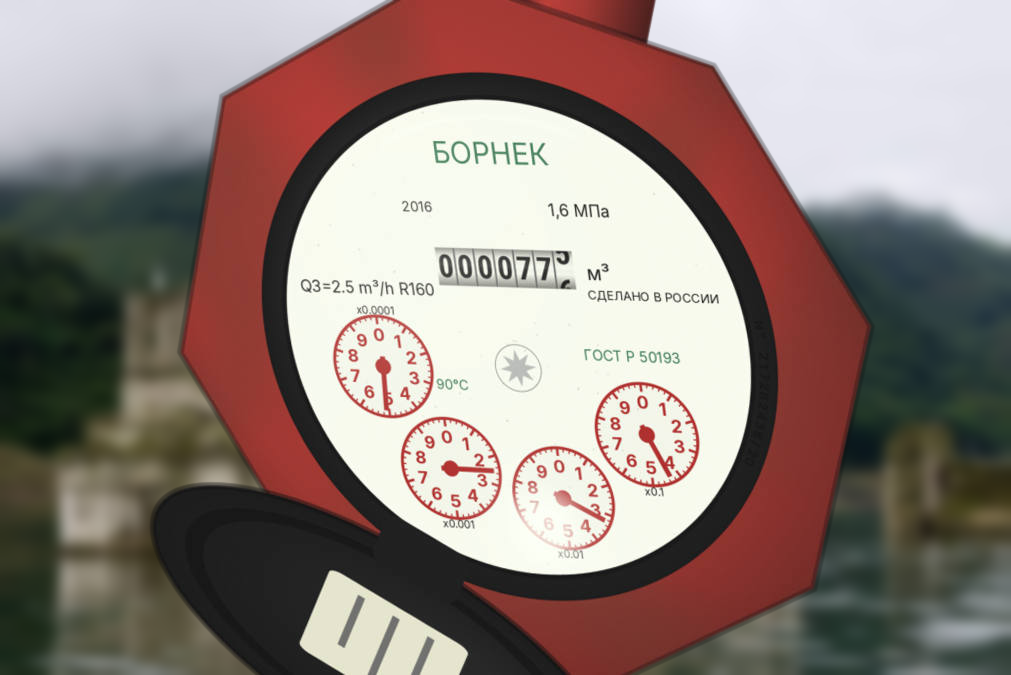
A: 775.4325 m³
